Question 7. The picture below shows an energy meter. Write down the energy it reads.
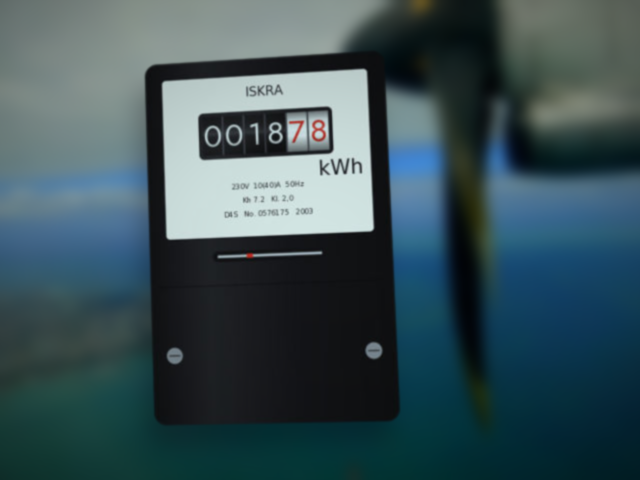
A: 18.78 kWh
